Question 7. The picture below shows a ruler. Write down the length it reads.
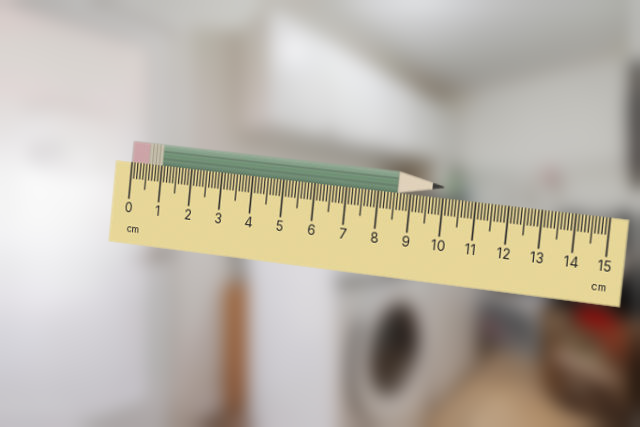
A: 10 cm
